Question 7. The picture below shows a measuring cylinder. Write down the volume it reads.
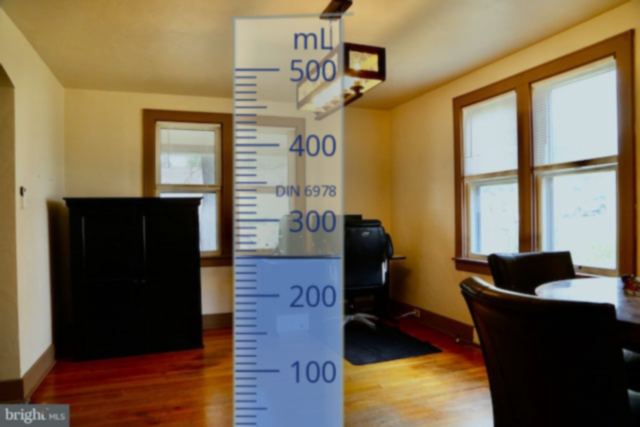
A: 250 mL
